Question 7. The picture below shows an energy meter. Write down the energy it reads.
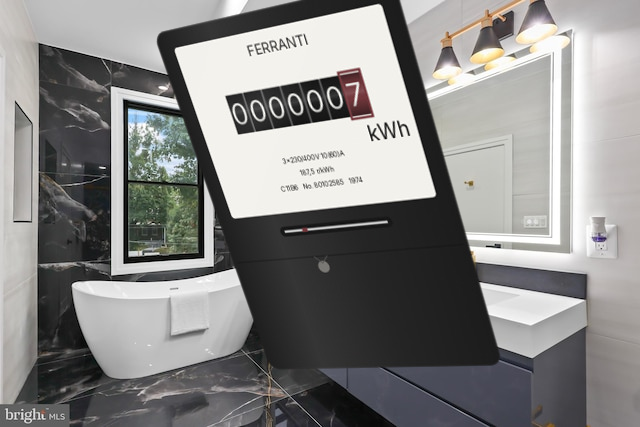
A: 0.7 kWh
